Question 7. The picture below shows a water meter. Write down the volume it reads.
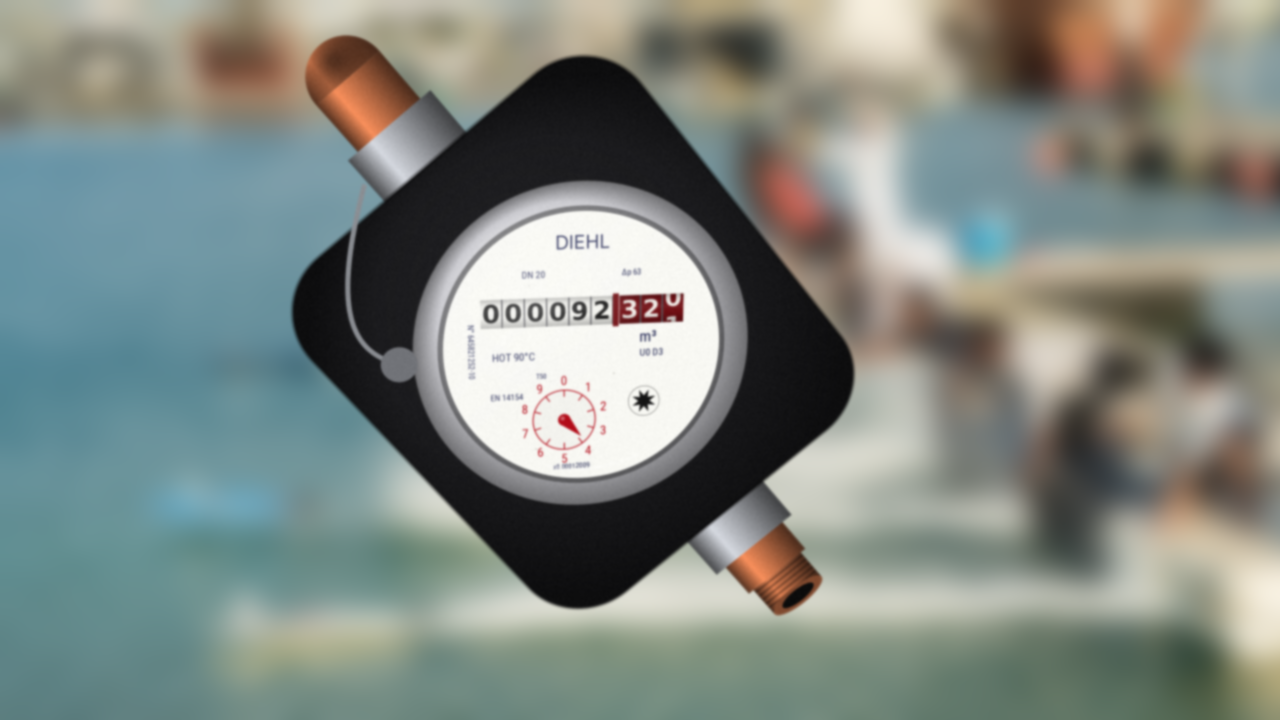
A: 92.3203 m³
